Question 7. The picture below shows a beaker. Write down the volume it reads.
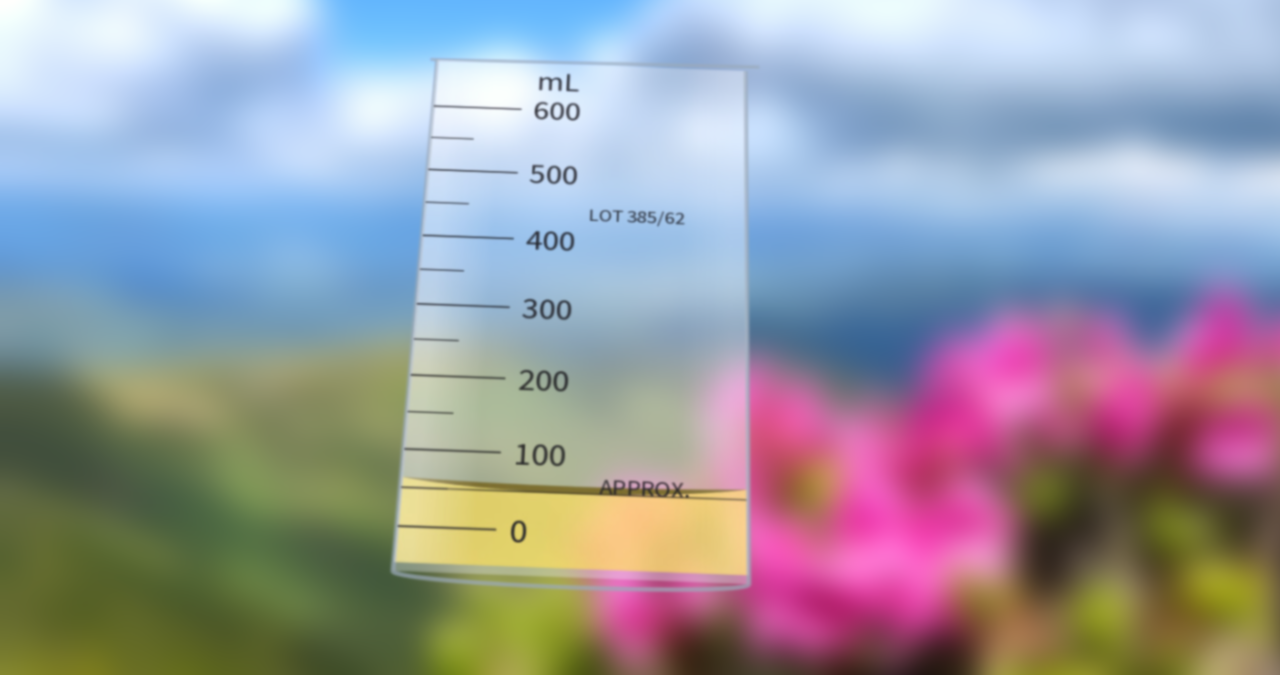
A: 50 mL
